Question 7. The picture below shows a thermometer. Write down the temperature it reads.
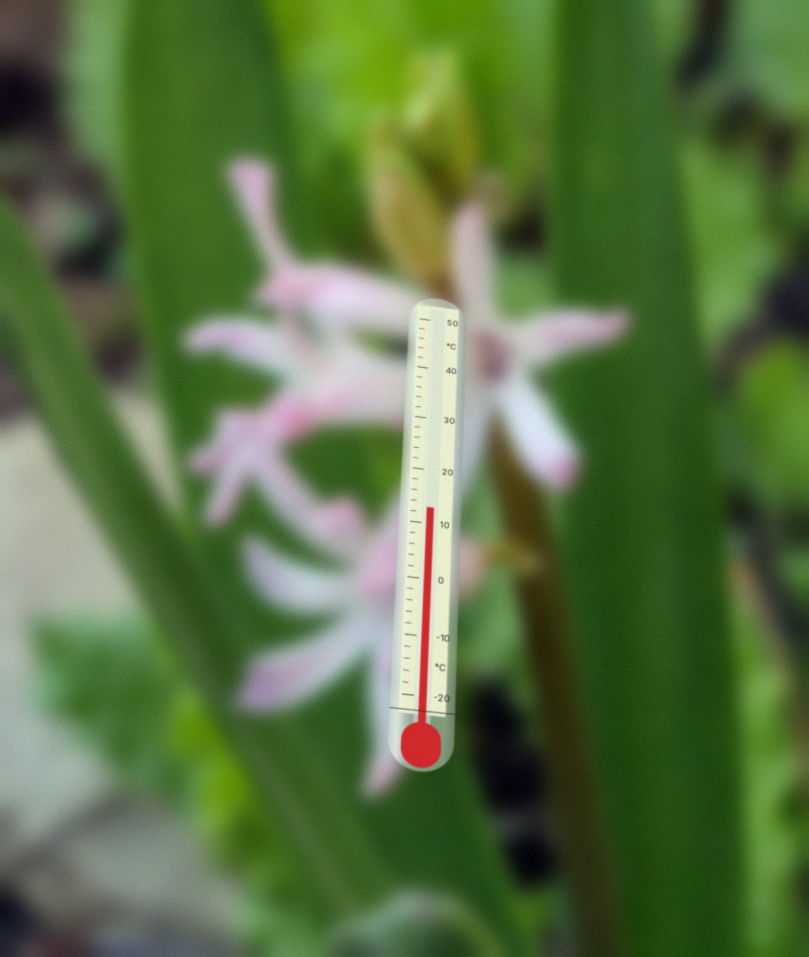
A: 13 °C
